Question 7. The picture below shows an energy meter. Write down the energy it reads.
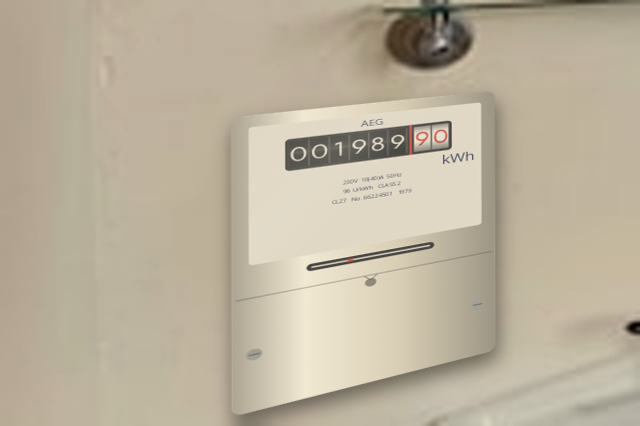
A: 1989.90 kWh
